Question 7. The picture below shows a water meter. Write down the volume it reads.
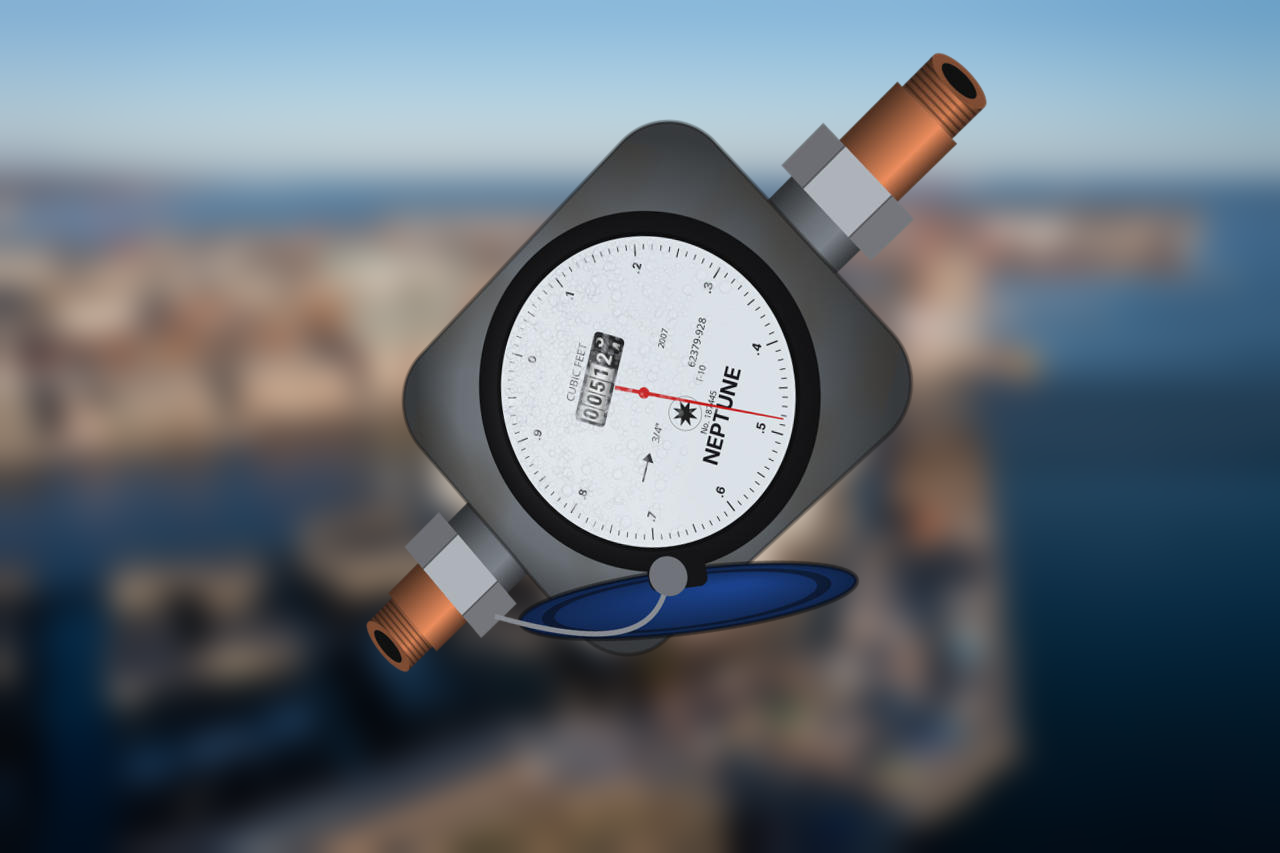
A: 5123.48 ft³
